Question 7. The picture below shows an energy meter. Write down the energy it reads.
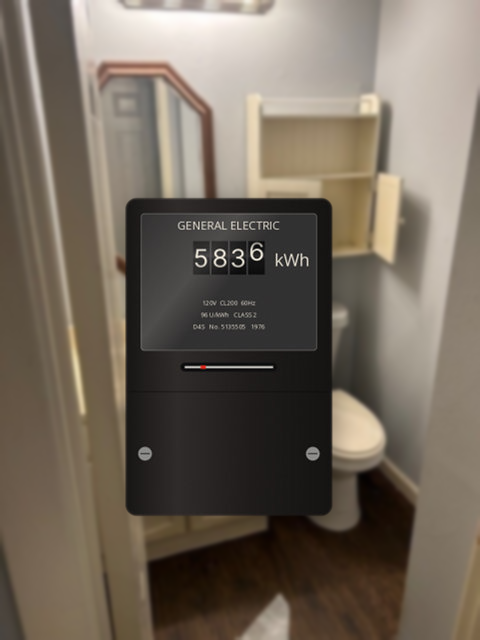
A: 5836 kWh
